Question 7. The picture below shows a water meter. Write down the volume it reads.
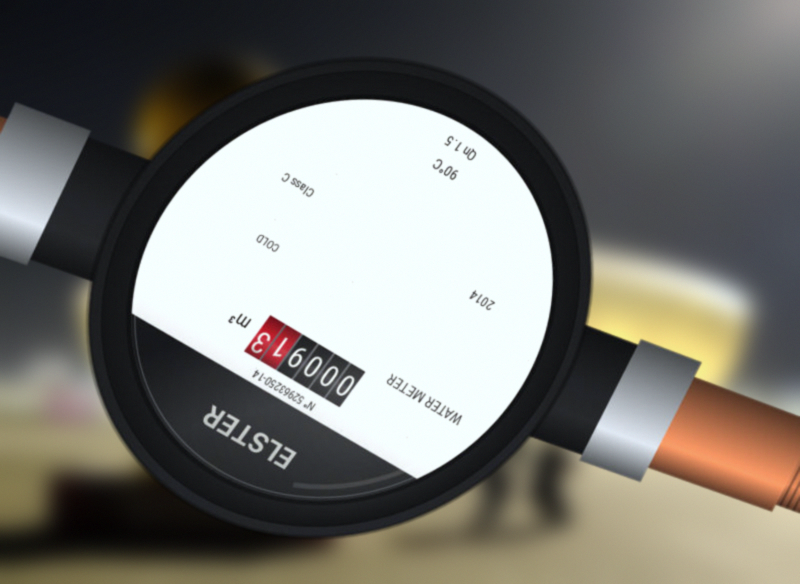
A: 9.13 m³
